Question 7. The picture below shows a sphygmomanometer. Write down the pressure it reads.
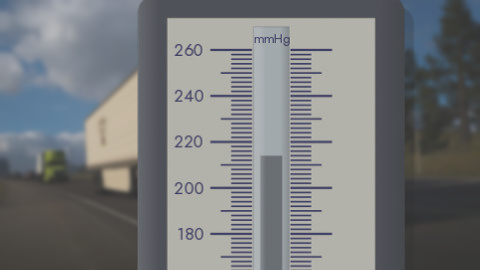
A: 214 mmHg
